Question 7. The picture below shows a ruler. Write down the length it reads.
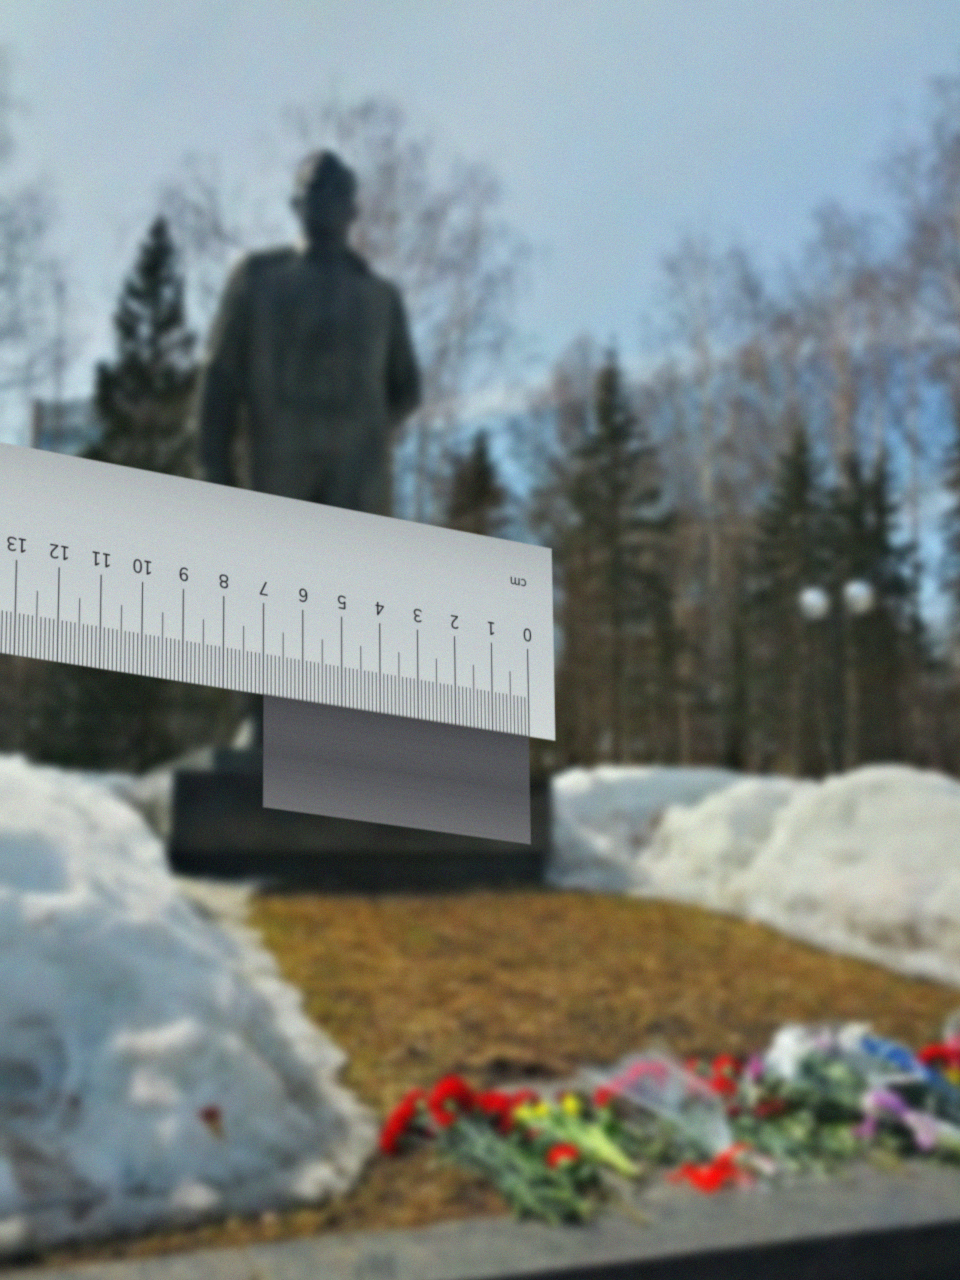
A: 7 cm
